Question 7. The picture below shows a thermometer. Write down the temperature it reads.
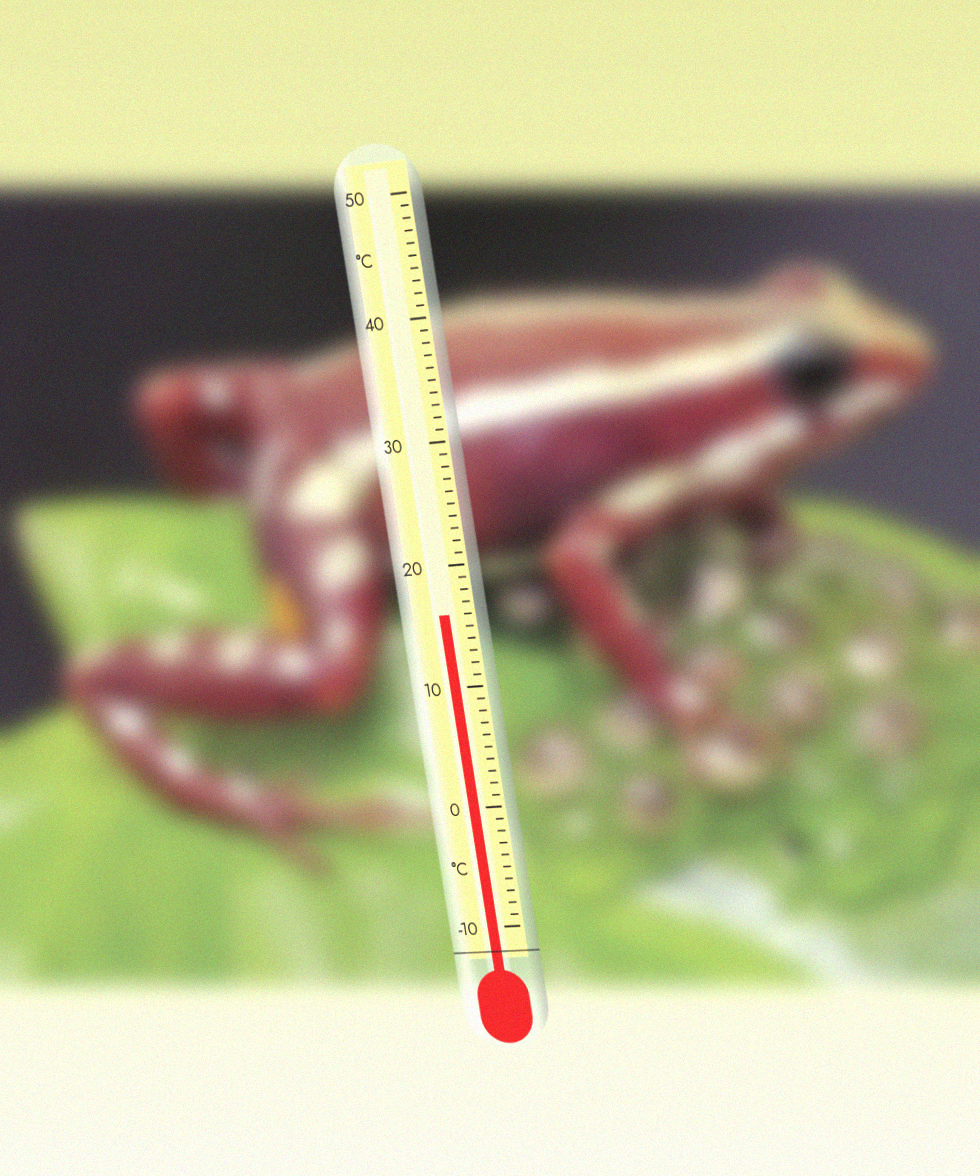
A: 16 °C
